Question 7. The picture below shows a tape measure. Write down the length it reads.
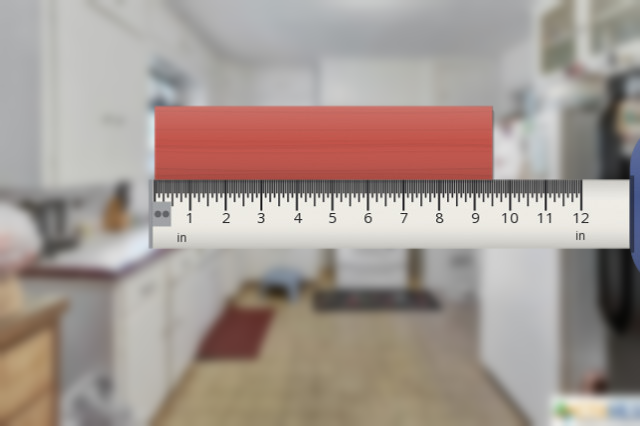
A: 9.5 in
